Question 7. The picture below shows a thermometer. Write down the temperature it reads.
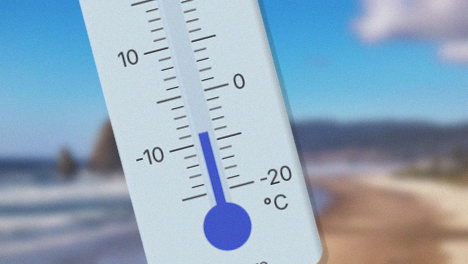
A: -8 °C
